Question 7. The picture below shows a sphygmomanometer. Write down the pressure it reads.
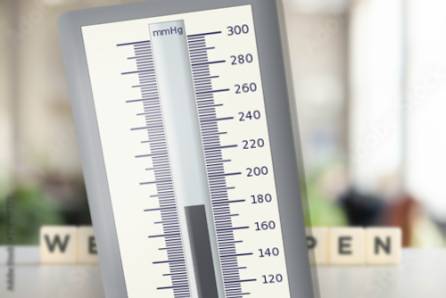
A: 180 mmHg
